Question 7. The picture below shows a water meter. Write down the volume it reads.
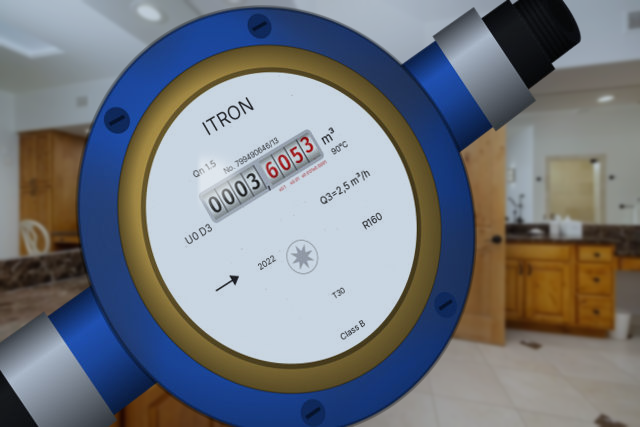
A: 3.6053 m³
